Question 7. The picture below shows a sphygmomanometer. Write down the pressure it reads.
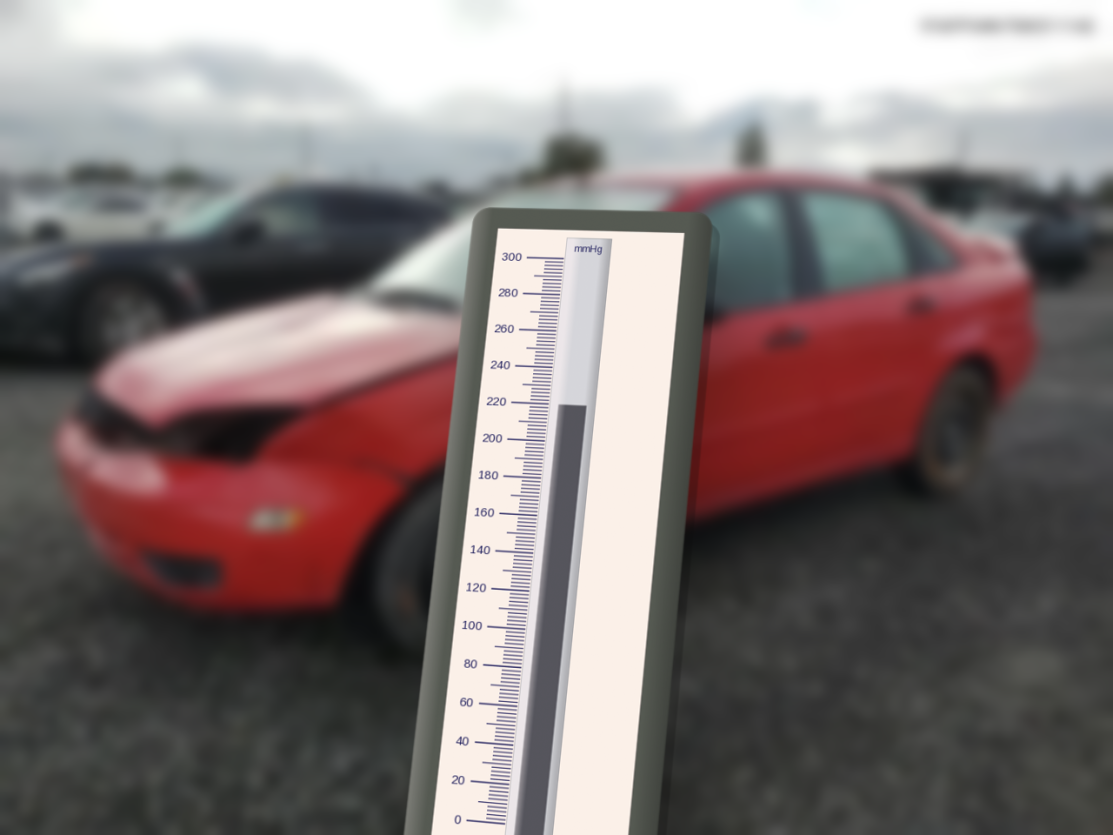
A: 220 mmHg
